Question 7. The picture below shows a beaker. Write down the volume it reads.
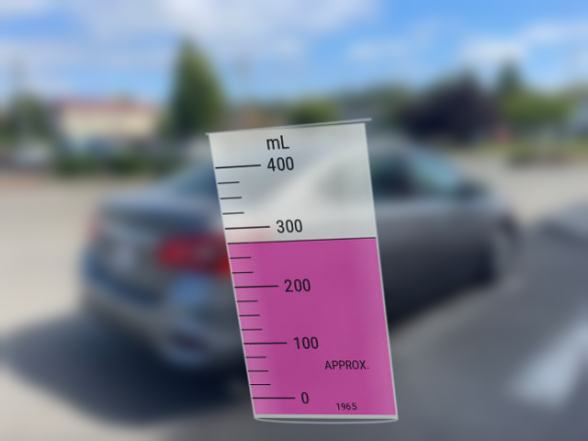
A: 275 mL
